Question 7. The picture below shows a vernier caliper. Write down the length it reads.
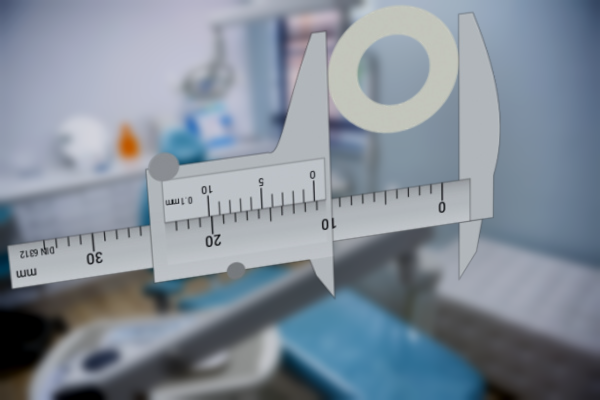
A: 11.2 mm
